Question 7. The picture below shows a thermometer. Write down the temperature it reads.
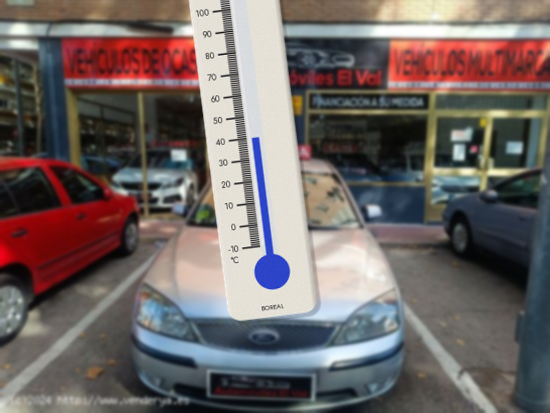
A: 40 °C
